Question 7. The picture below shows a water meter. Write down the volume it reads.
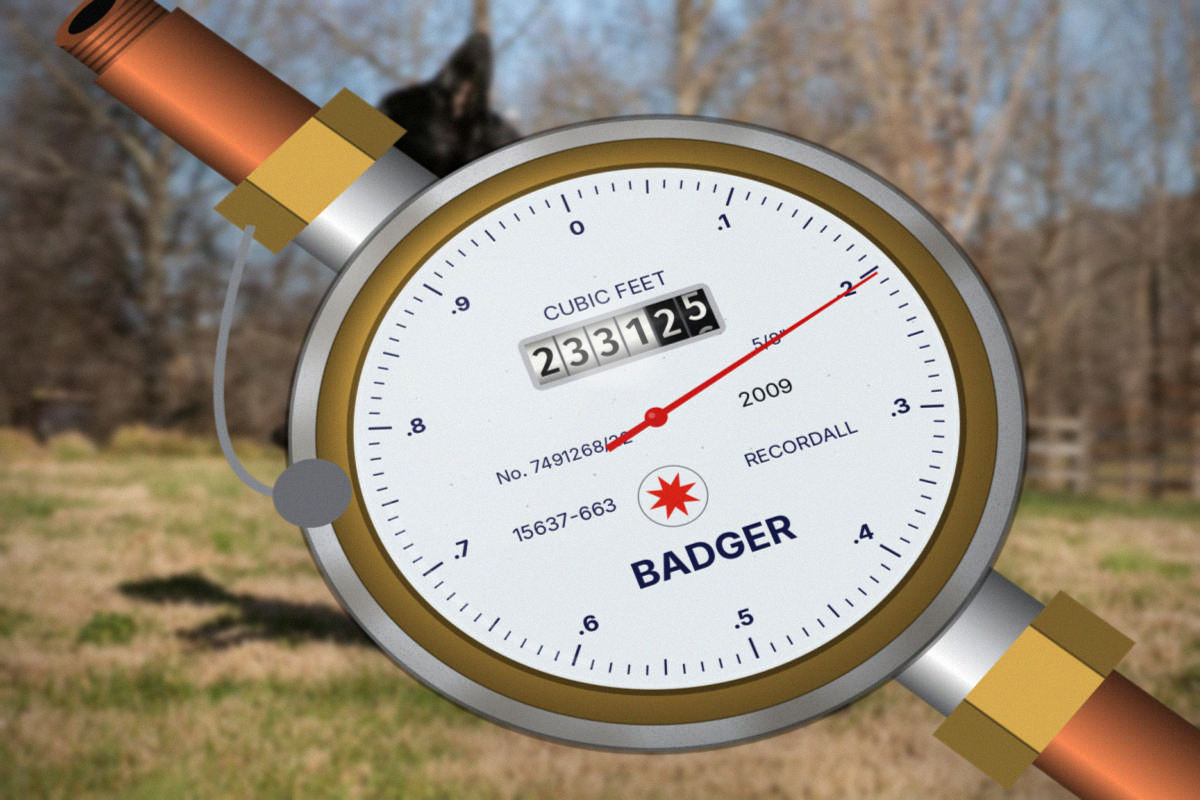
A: 233125.20 ft³
